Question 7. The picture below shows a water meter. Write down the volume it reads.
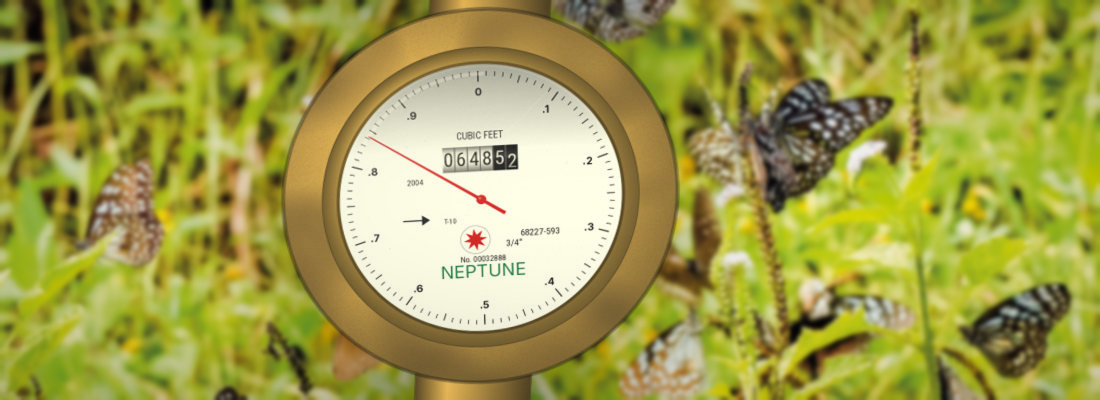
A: 64851.84 ft³
